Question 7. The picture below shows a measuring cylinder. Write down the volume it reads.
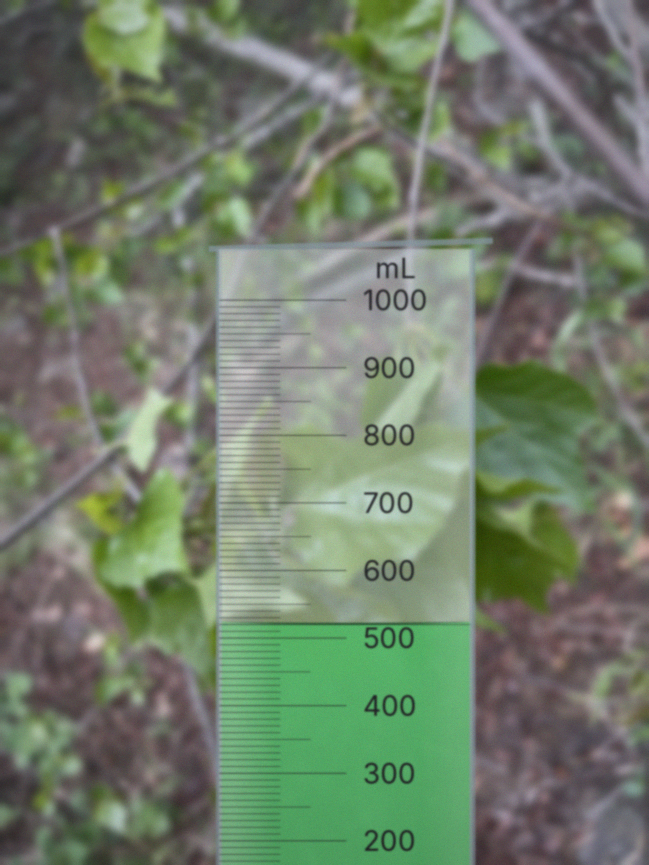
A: 520 mL
